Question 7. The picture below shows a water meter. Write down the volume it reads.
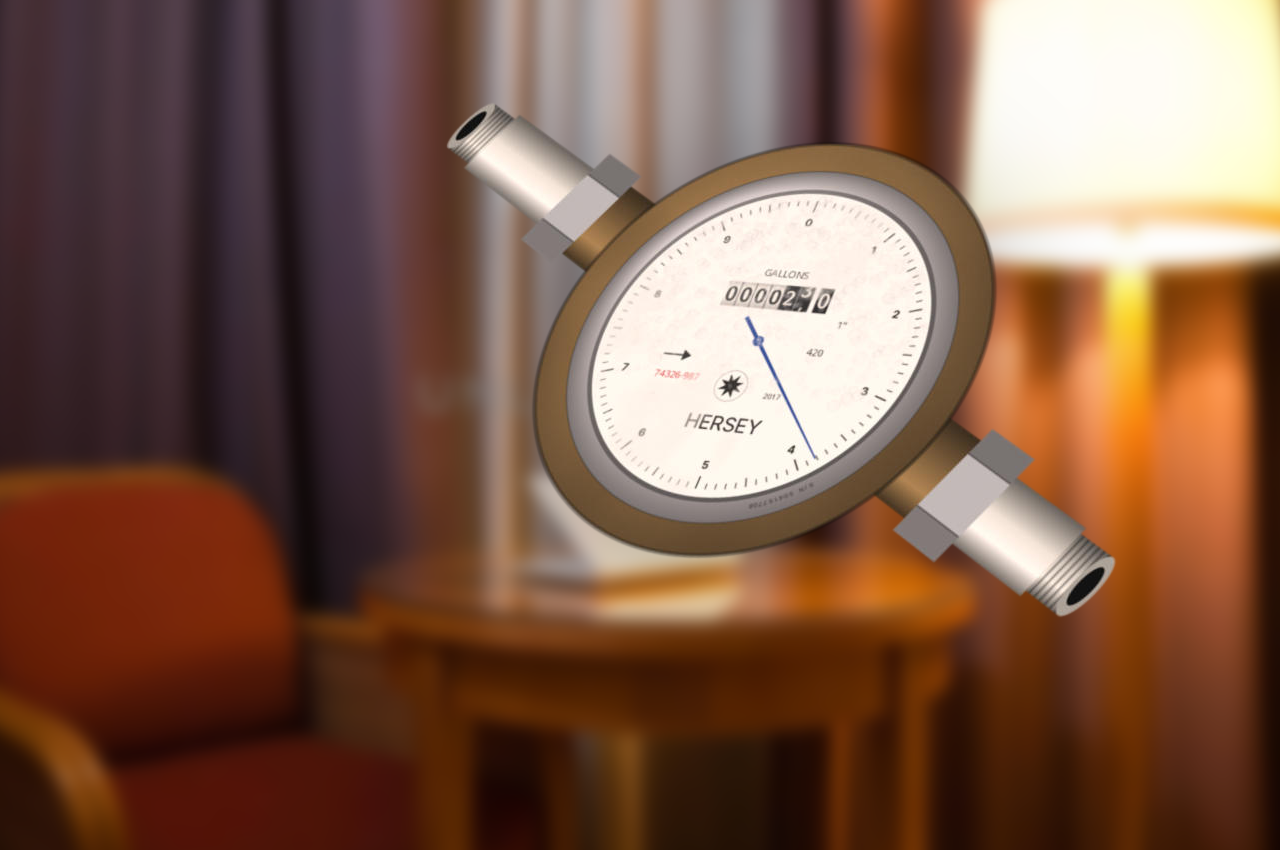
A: 233.8 gal
